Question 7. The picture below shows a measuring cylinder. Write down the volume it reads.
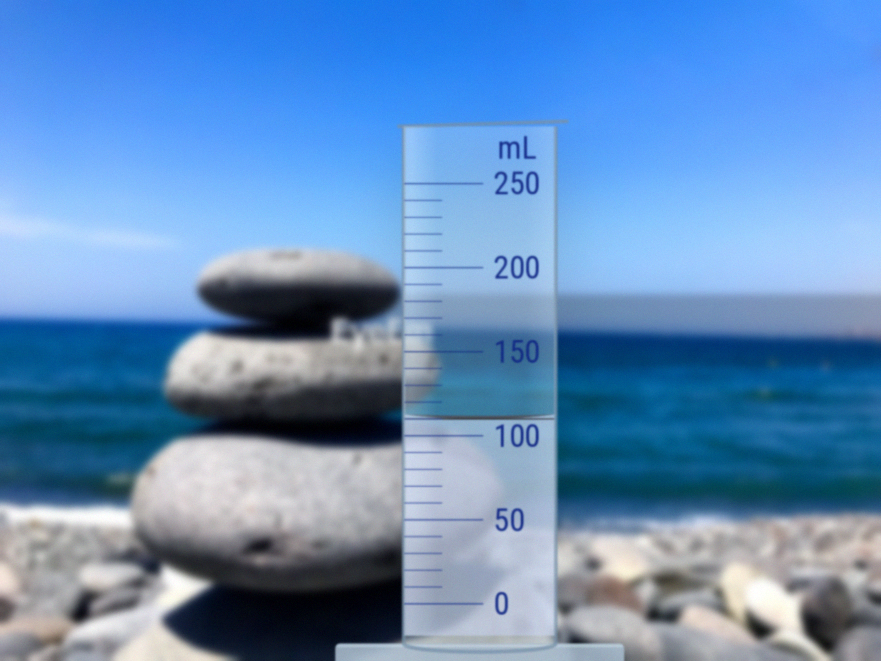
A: 110 mL
